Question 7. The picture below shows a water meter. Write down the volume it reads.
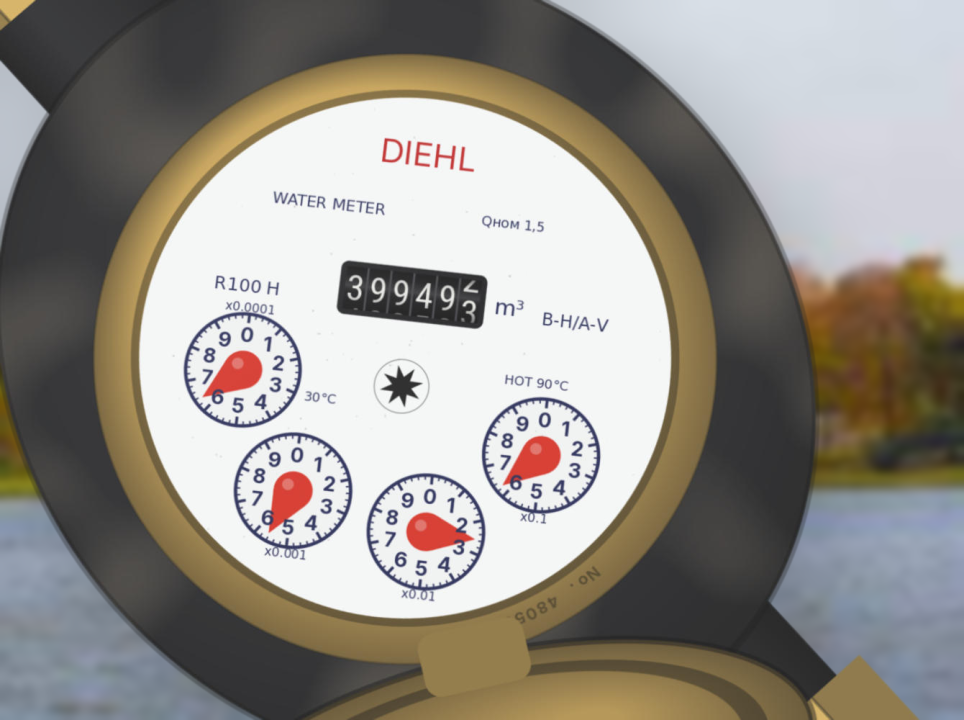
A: 399492.6256 m³
